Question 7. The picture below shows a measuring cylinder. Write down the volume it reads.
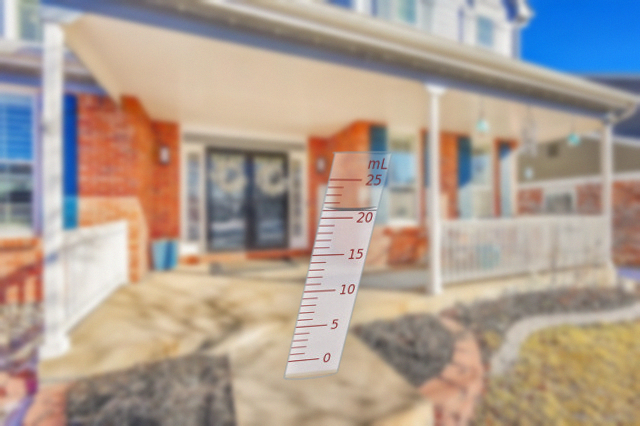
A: 21 mL
